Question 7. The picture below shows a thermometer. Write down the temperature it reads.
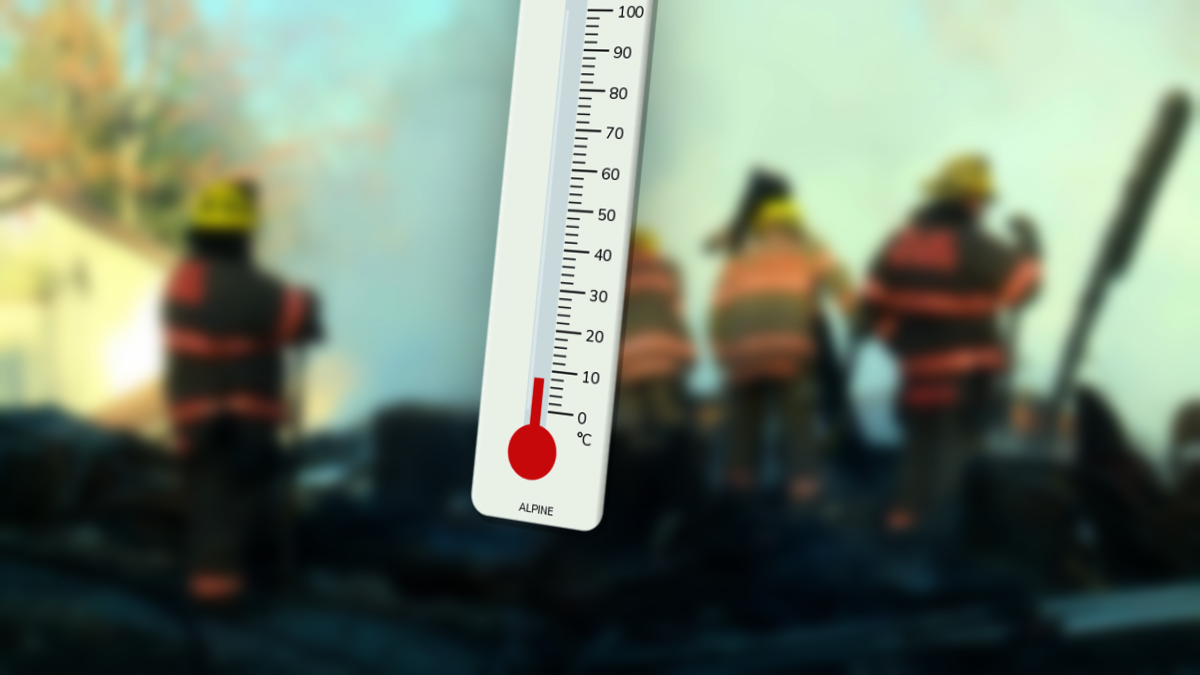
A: 8 °C
